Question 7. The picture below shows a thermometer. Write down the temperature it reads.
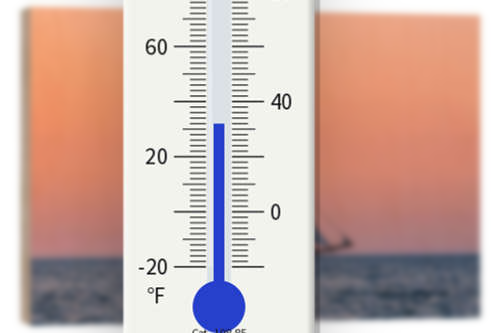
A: 32 °F
